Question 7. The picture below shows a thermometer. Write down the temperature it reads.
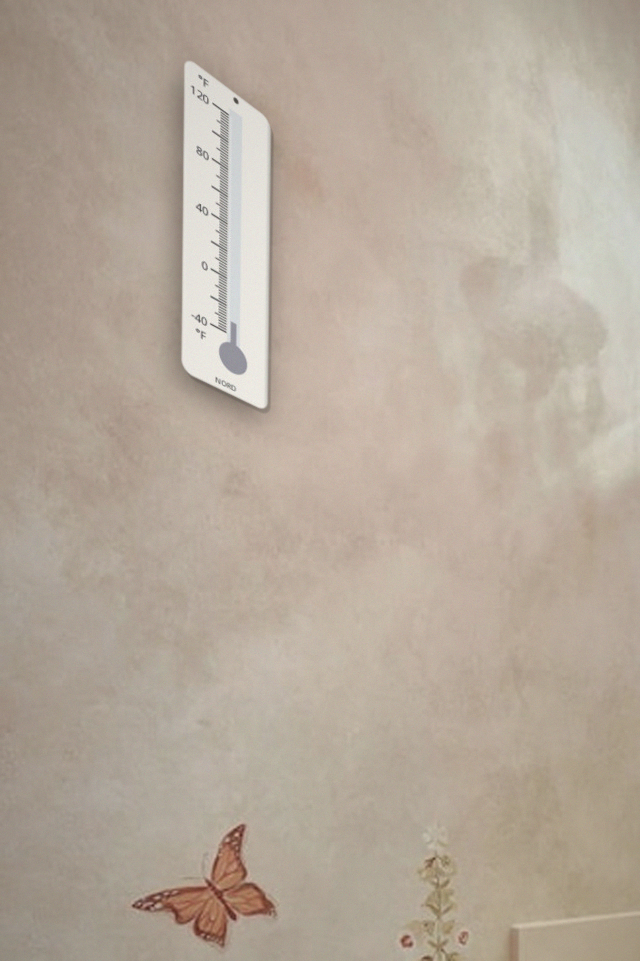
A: -30 °F
